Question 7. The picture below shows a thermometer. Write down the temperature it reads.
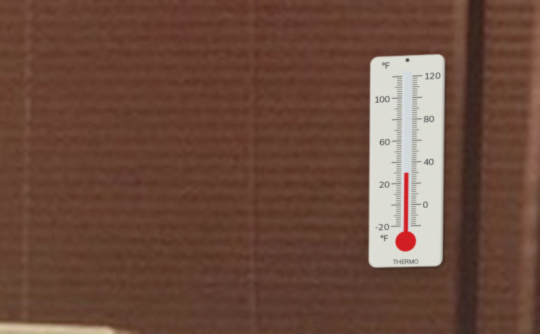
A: 30 °F
